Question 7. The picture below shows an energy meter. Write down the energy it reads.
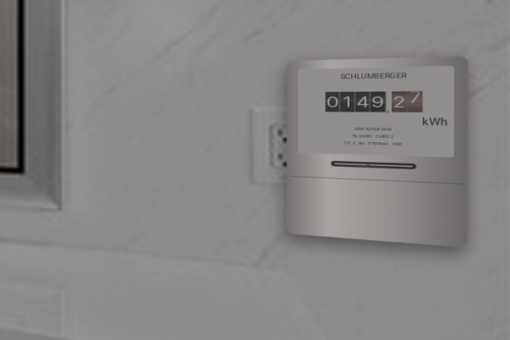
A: 149.27 kWh
